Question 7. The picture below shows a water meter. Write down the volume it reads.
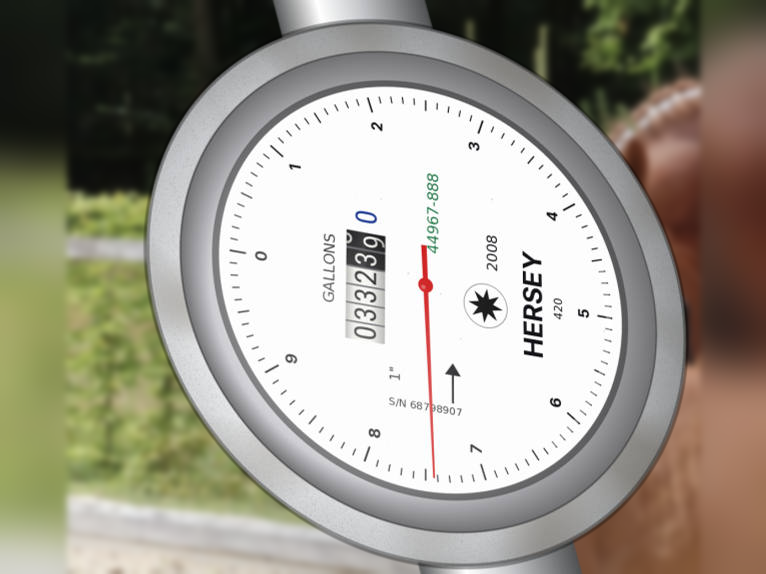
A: 332387.4 gal
